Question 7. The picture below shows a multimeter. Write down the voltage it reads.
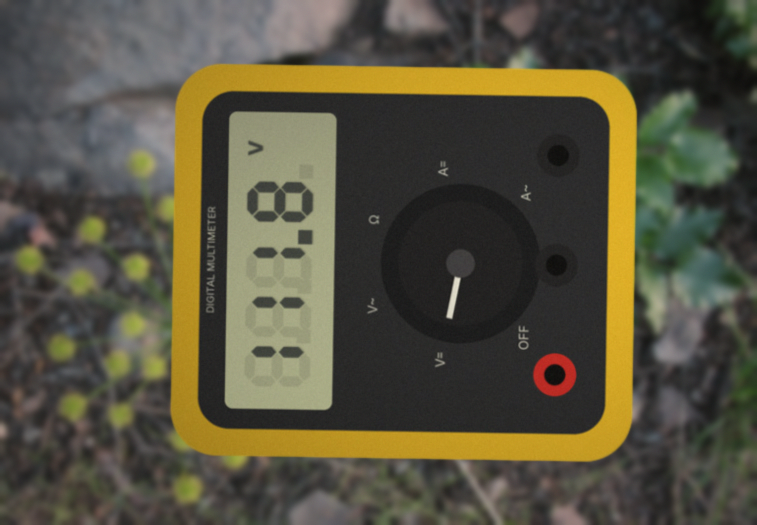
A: 111.8 V
